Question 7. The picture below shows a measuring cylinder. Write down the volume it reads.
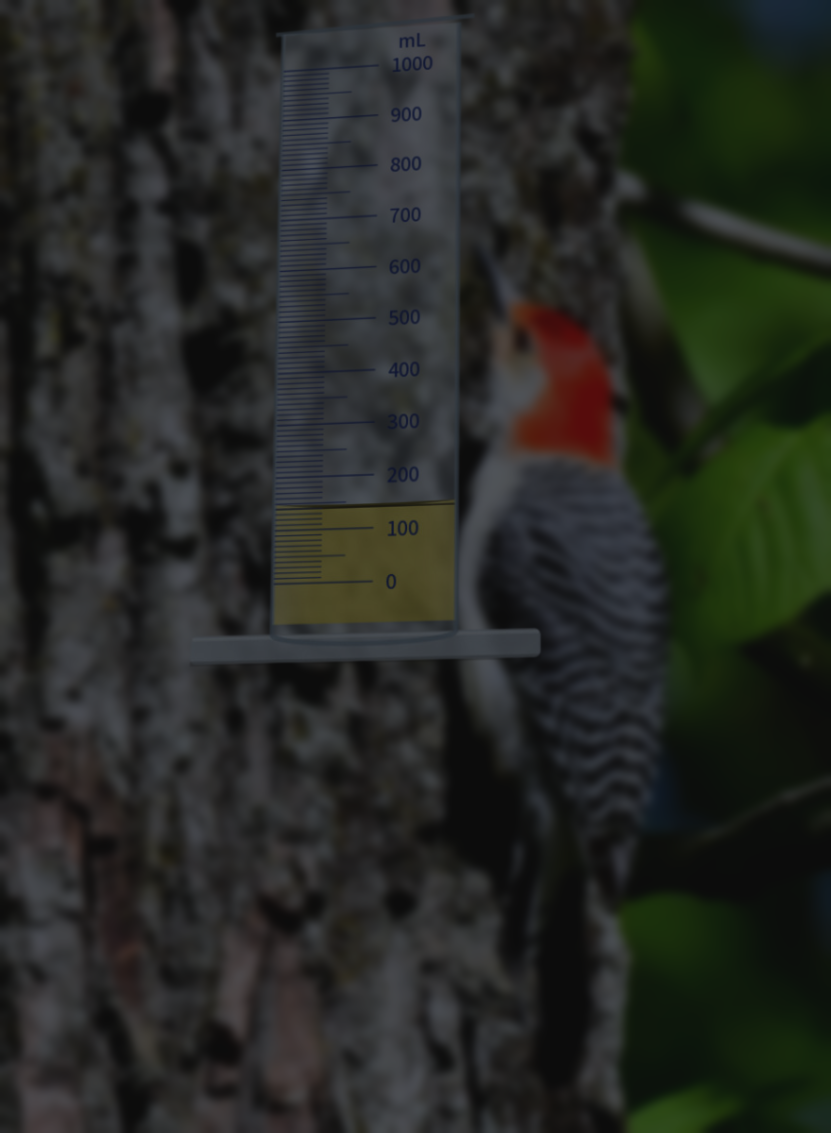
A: 140 mL
